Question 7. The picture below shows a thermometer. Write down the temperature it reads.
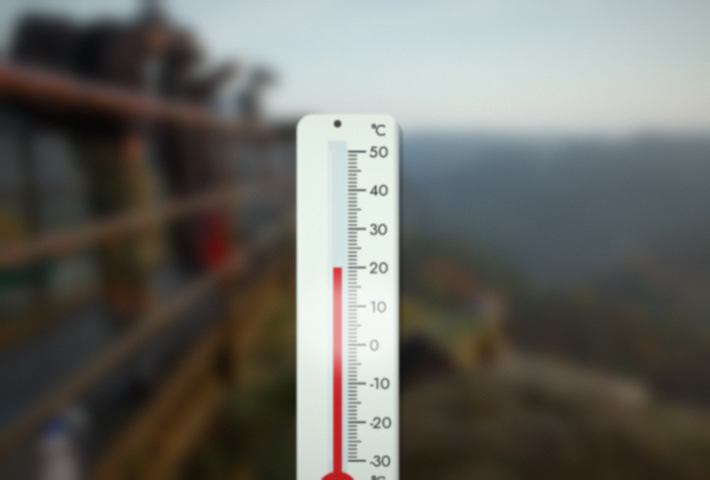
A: 20 °C
